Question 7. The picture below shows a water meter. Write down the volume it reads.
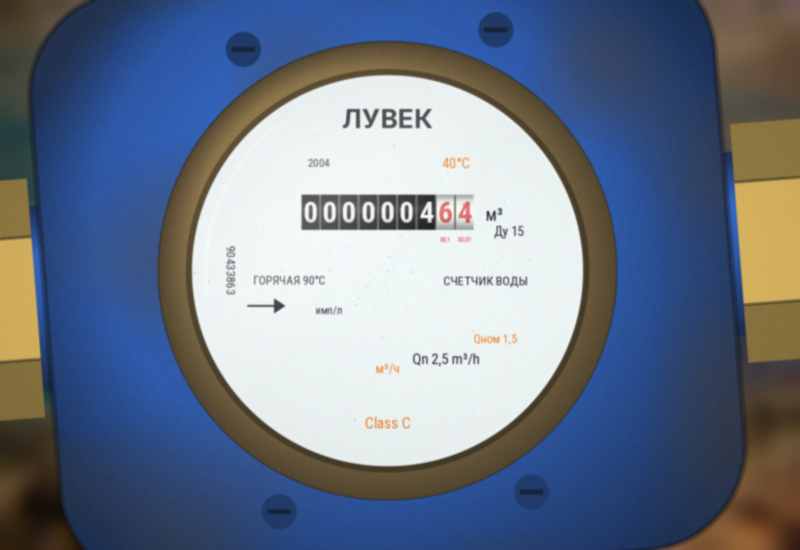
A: 4.64 m³
